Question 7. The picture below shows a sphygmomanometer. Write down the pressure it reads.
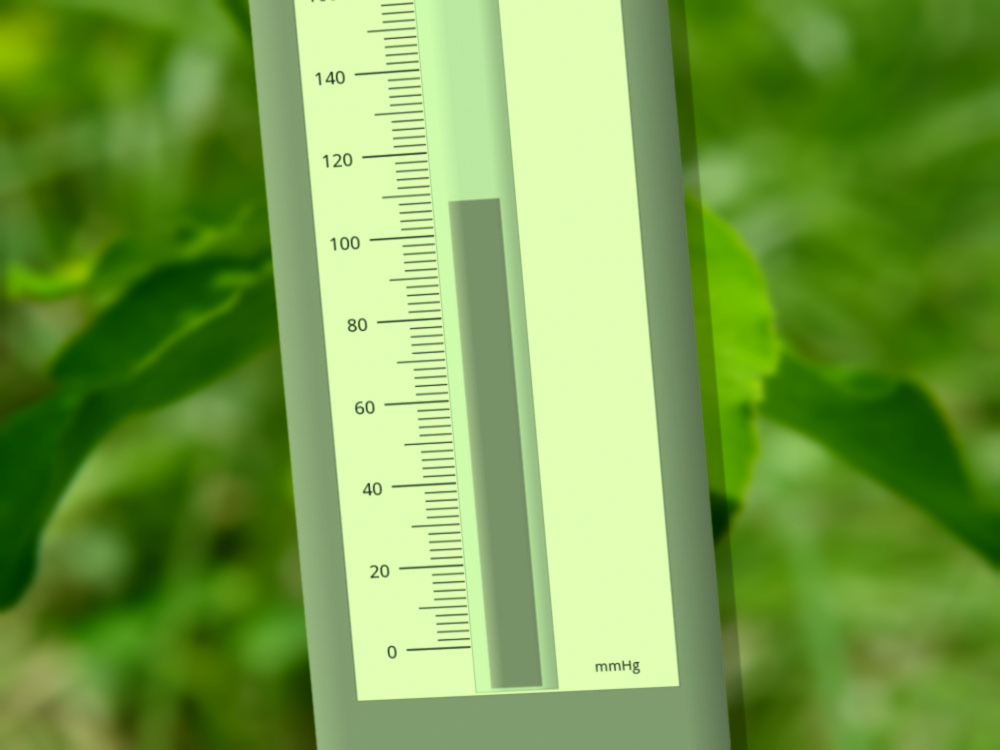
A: 108 mmHg
